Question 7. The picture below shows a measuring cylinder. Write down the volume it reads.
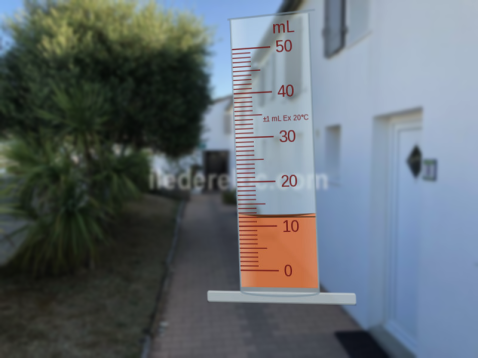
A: 12 mL
